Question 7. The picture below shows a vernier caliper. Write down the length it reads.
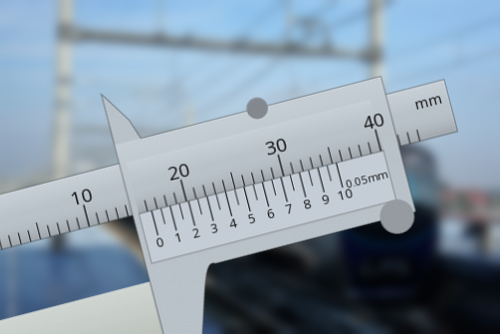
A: 16.4 mm
